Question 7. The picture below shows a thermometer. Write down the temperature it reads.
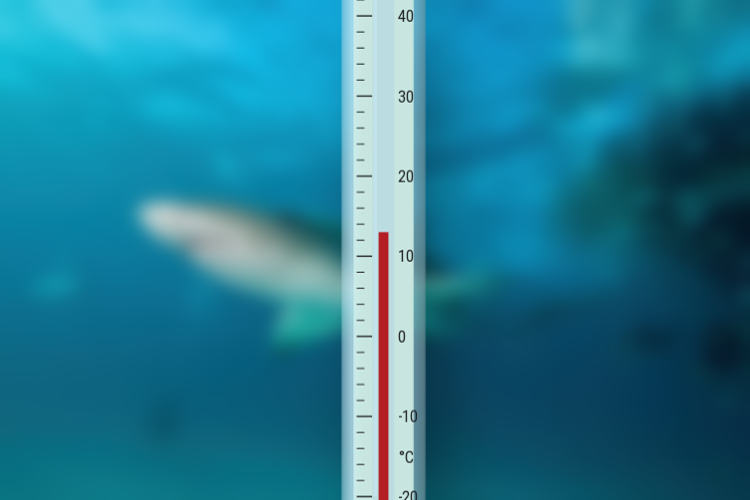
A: 13 °C
